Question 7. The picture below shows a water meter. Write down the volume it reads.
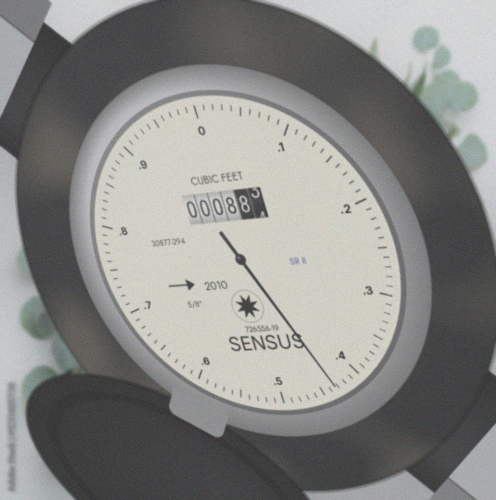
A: 883.43 ft³
